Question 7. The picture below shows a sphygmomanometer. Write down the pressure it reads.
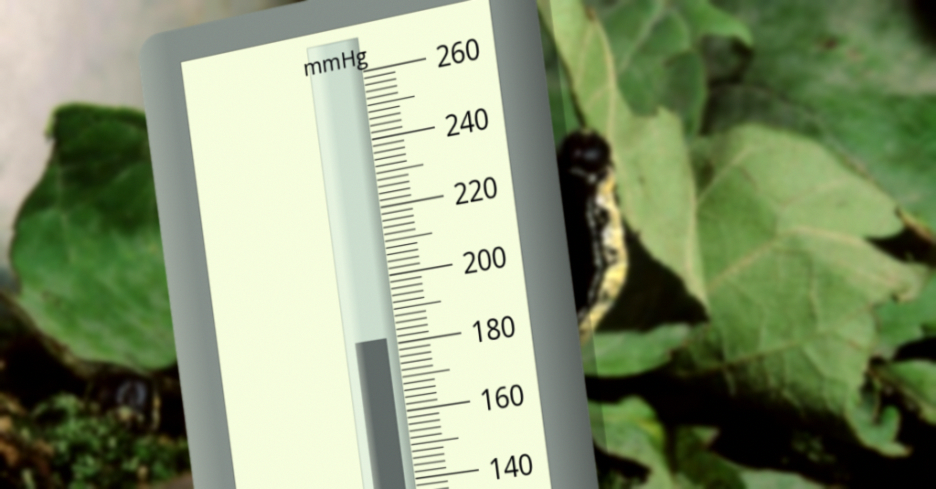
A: 182 mmHg
